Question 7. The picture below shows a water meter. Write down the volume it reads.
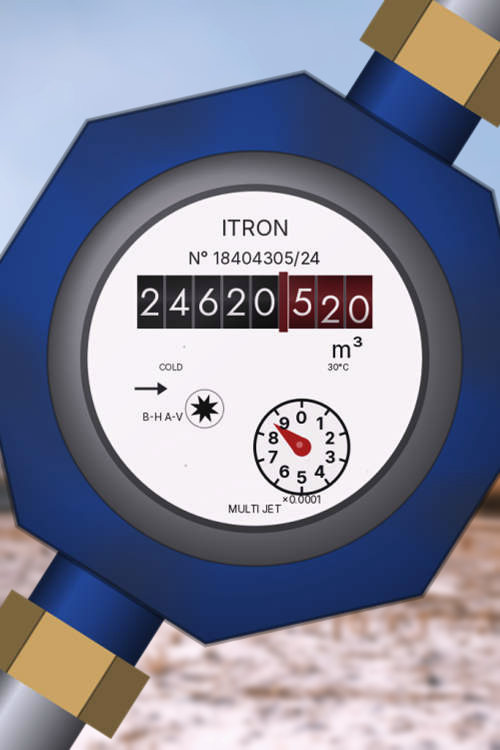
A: 24620.5198 m³
